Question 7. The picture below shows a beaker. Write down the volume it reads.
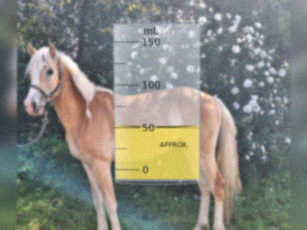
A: 50 mL
